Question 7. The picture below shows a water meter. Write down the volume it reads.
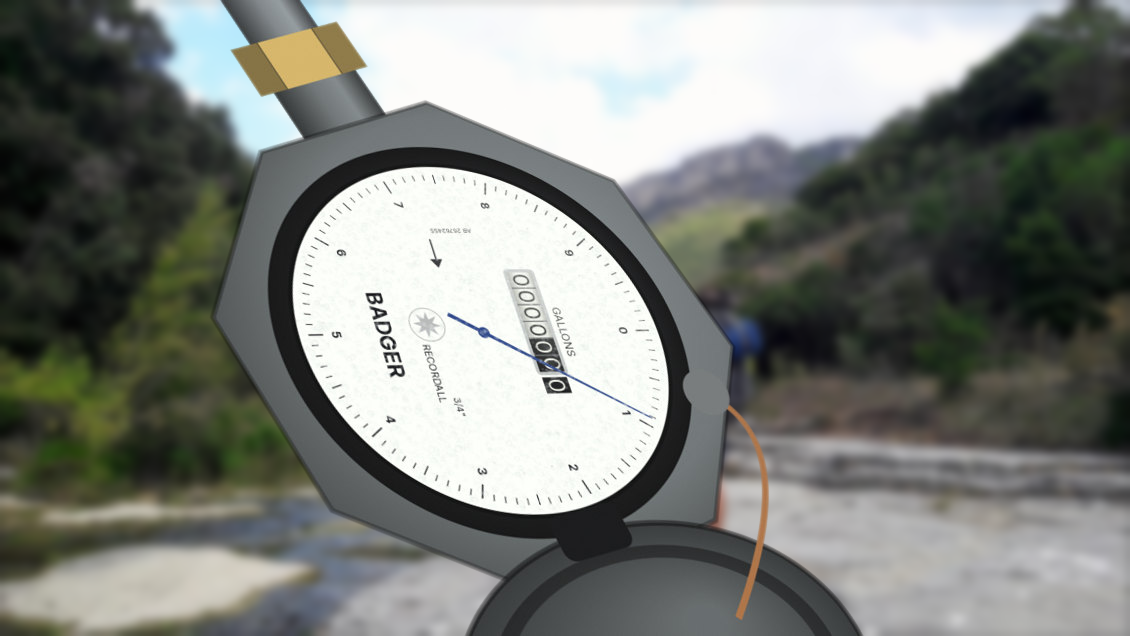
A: 0.9 gal
